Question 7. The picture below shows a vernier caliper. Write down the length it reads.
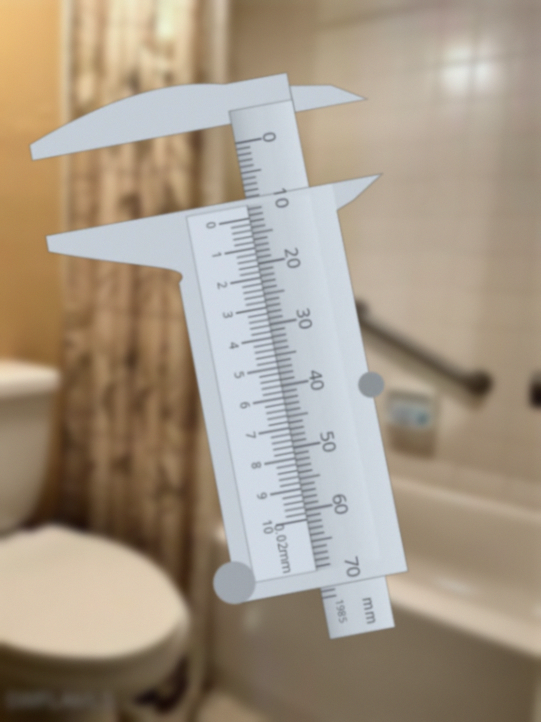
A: 12.5 mm
